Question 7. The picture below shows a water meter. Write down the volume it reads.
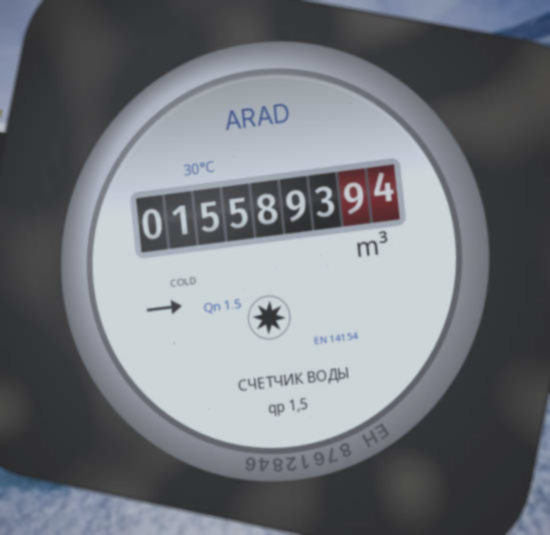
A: 155893.94 m³
